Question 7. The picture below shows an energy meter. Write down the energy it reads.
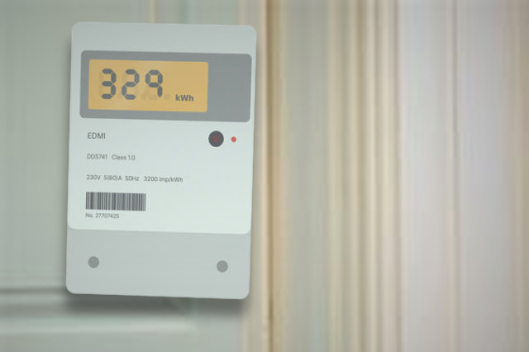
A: 329 kWh
